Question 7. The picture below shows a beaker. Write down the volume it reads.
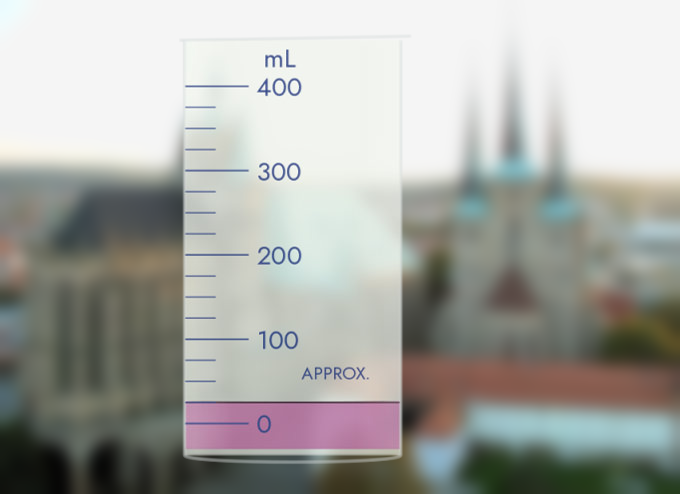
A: 25 mL
